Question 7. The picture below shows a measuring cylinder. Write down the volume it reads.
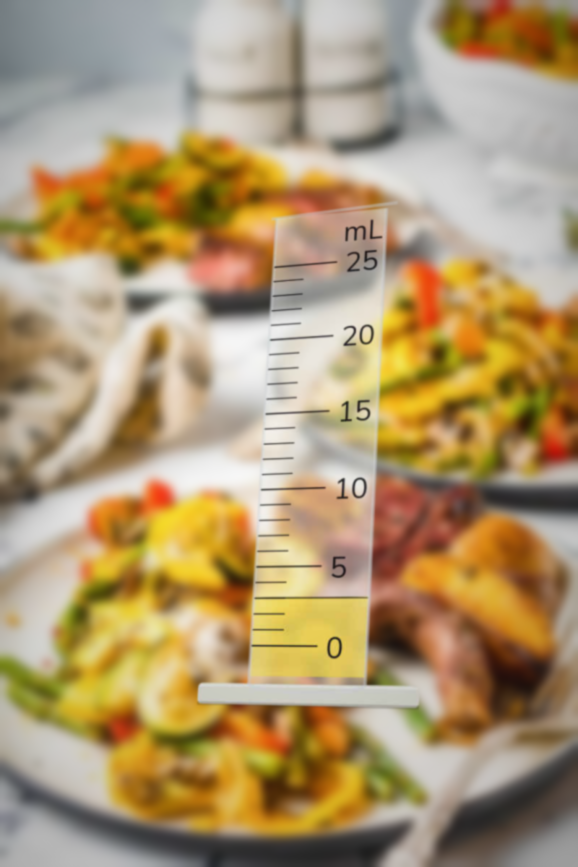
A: 3 mL
